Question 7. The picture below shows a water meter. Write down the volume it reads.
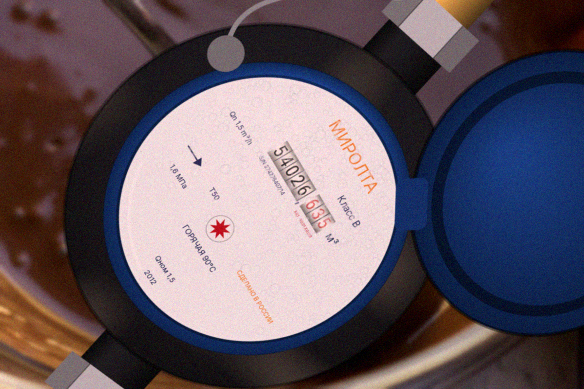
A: 54026.635 m³
